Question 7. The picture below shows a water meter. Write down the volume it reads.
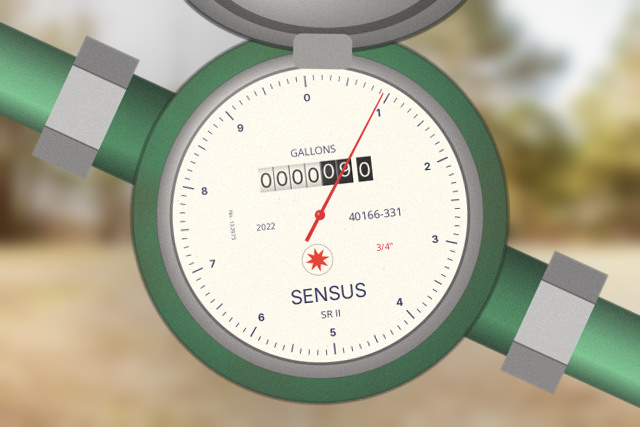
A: 90.9 gal
